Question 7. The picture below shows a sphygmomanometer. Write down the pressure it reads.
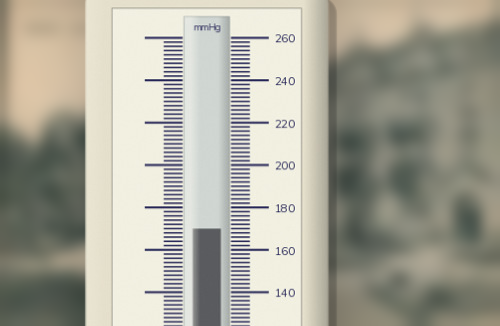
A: 170 mmHg
